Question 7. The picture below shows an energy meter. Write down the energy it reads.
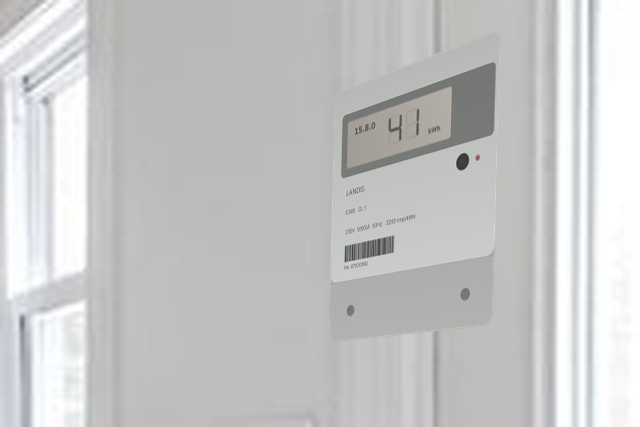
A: 41 kWh
